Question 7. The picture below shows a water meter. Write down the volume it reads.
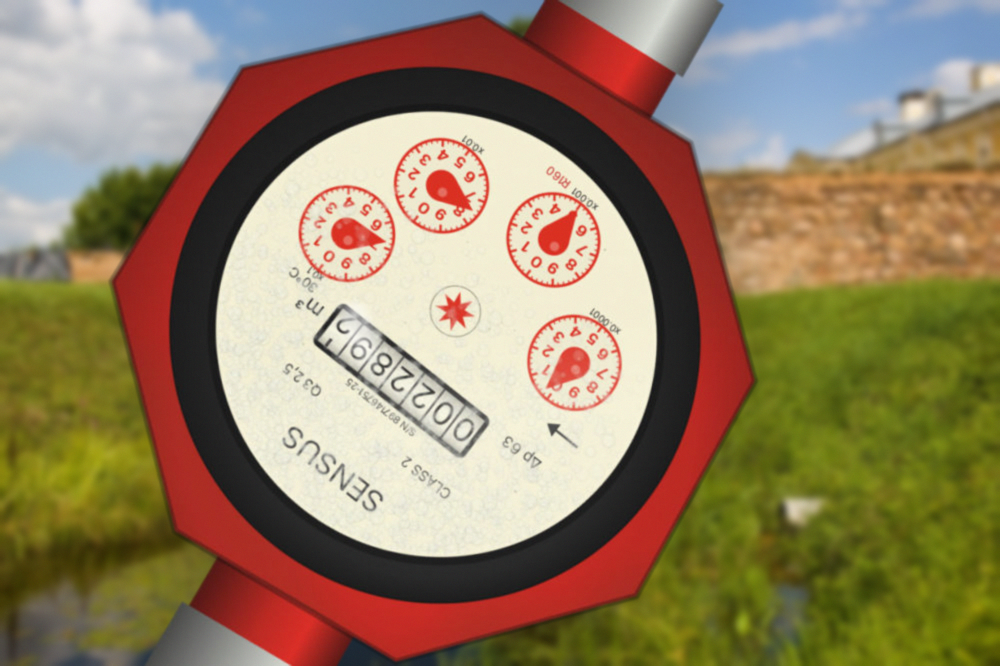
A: 22891.6750 m³
